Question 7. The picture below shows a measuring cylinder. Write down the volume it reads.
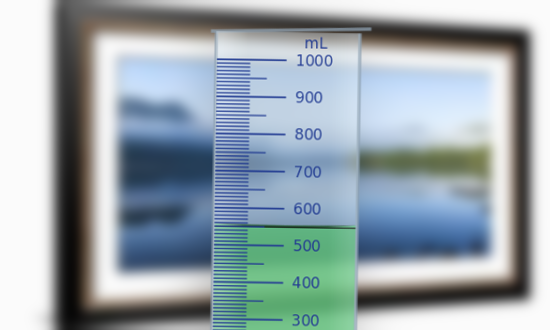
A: 550 mL
